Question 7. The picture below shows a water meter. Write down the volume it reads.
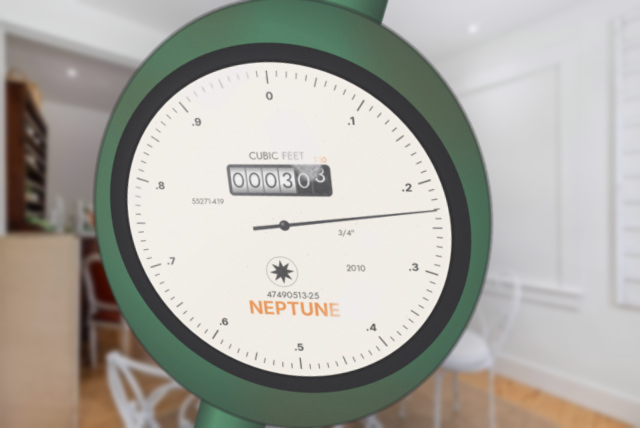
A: 303.23 ft³
